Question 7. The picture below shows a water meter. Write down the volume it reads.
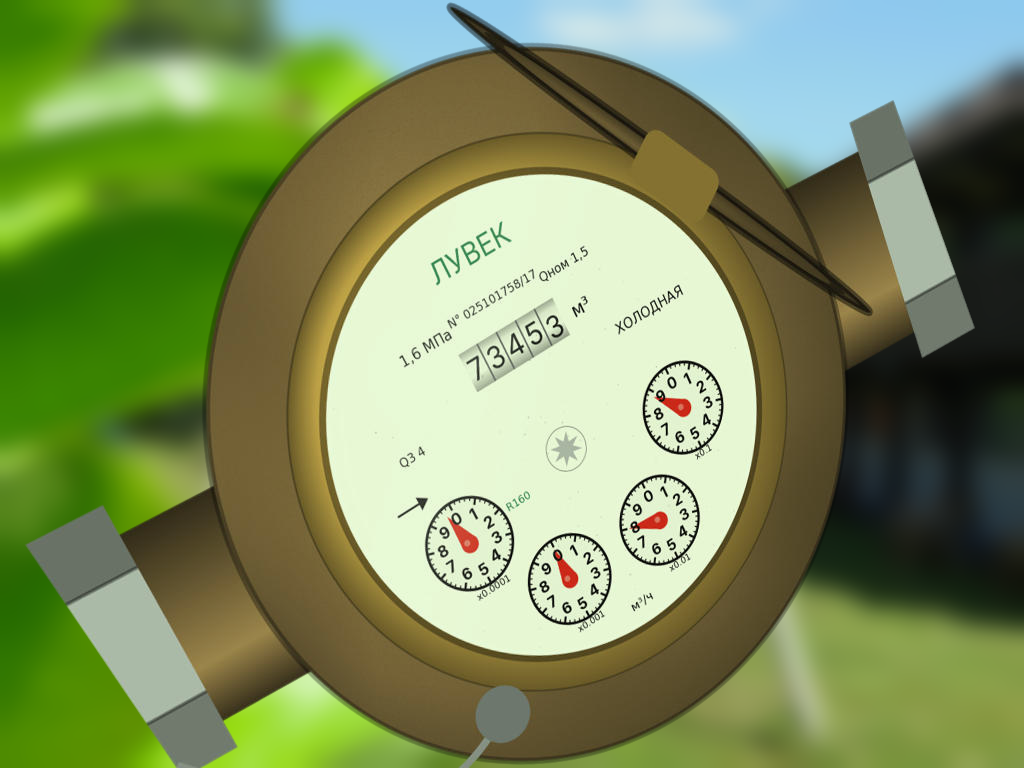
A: 73452.8799 m³
